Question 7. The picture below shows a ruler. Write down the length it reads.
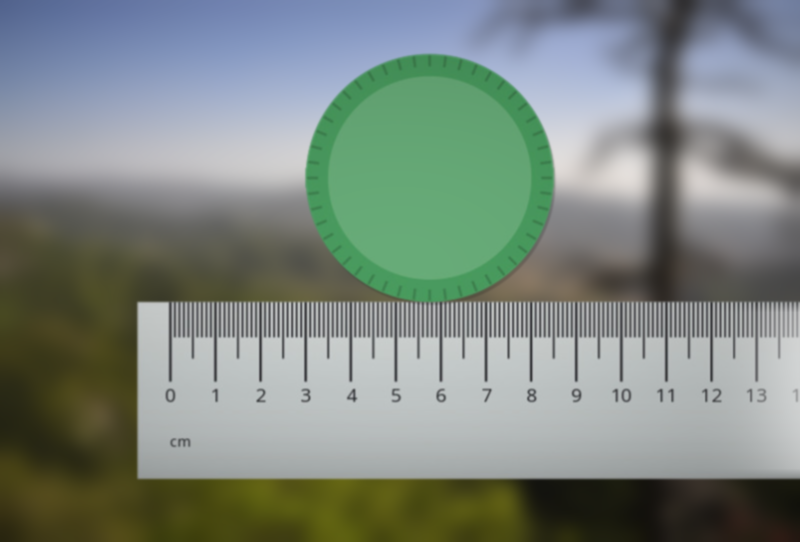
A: 5.5 cm
